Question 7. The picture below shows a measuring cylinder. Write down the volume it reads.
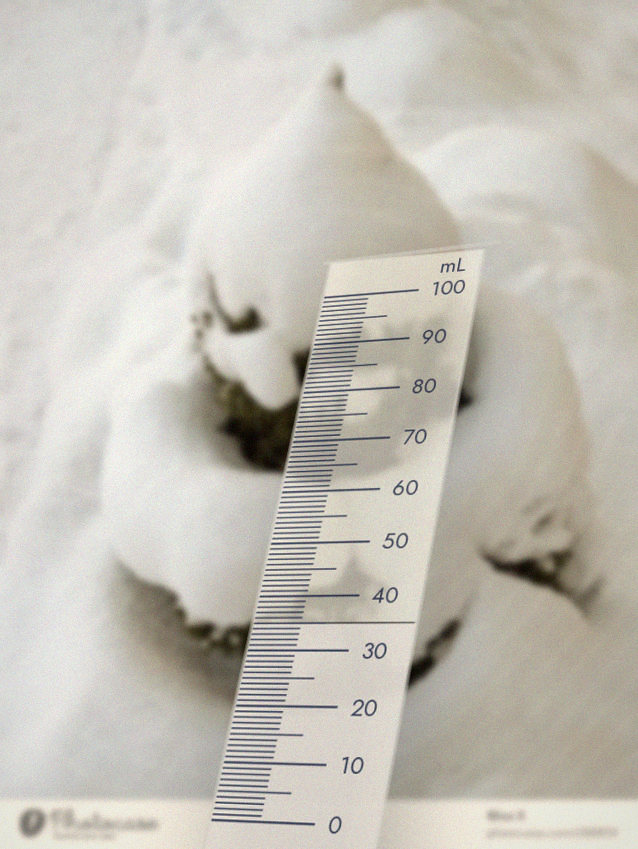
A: 35 mL
